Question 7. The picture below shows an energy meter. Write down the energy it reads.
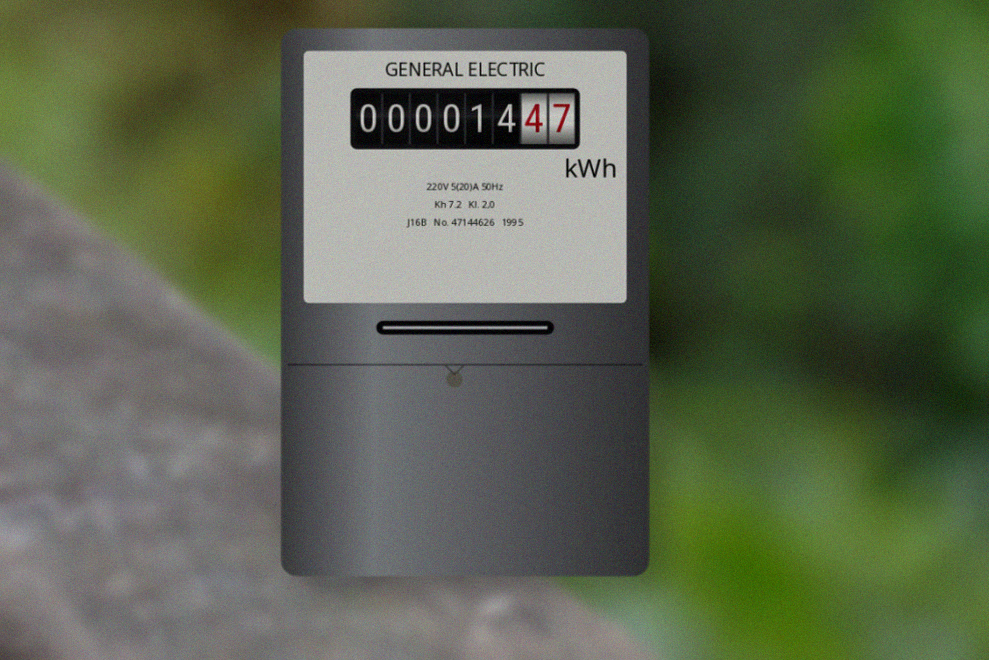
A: 14.47 kWh
